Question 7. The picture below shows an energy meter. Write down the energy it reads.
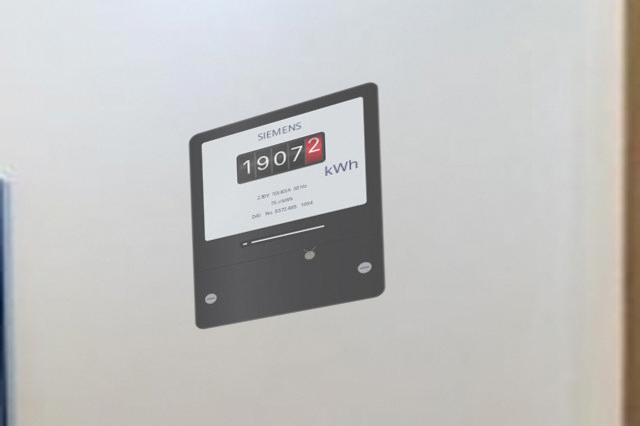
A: 1907.2 kWh
